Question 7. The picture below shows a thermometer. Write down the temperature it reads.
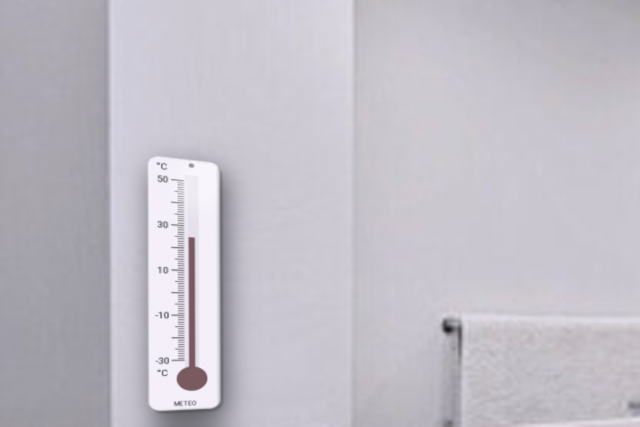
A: 25 °C
